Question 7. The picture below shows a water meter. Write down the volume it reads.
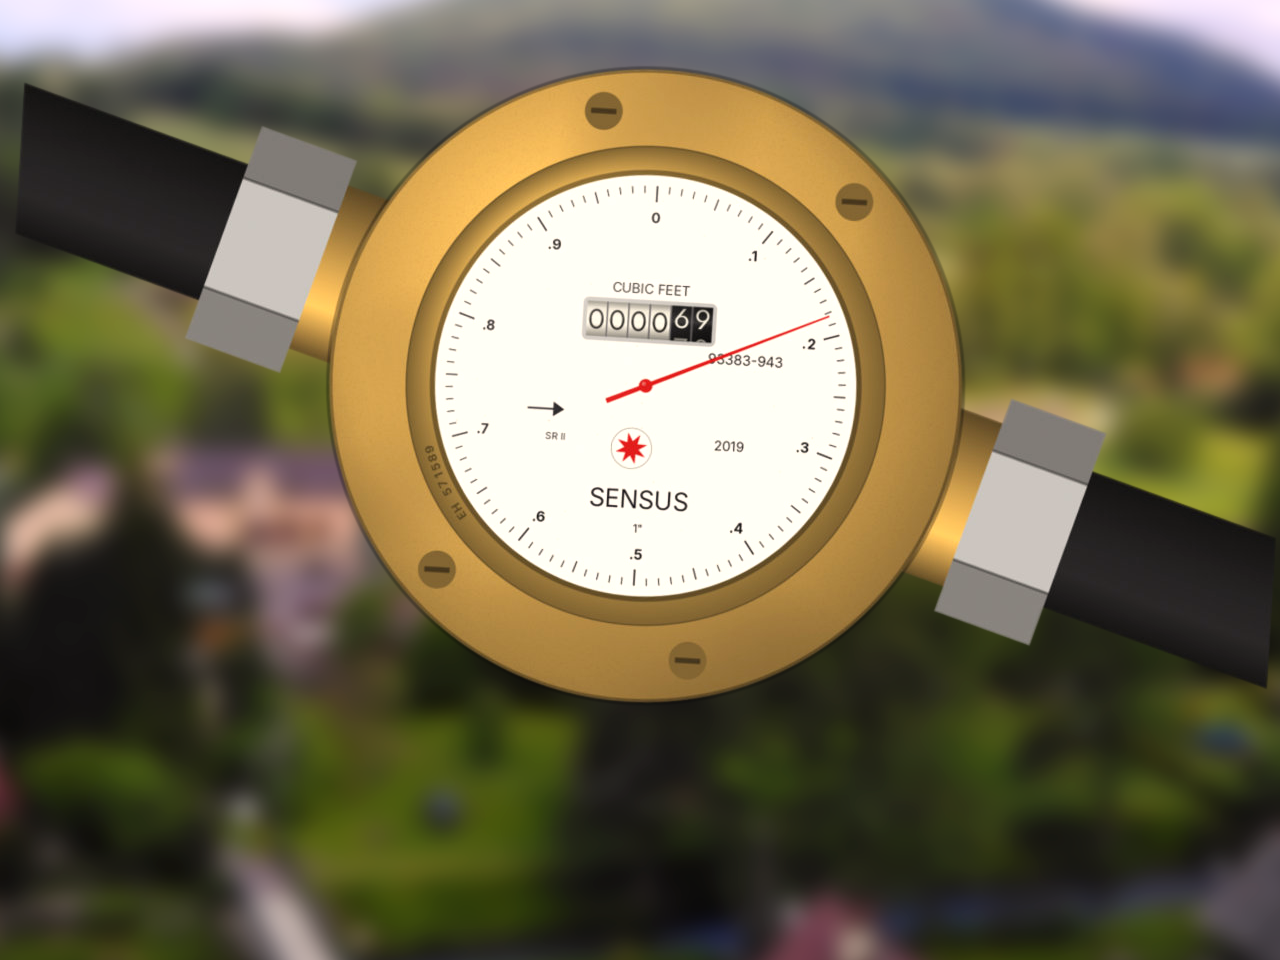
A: 69.18 ft³
